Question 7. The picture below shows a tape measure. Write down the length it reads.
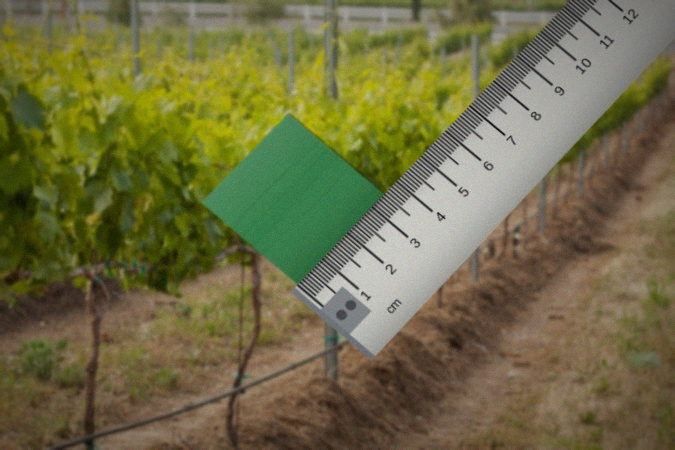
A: 3.5 cm
